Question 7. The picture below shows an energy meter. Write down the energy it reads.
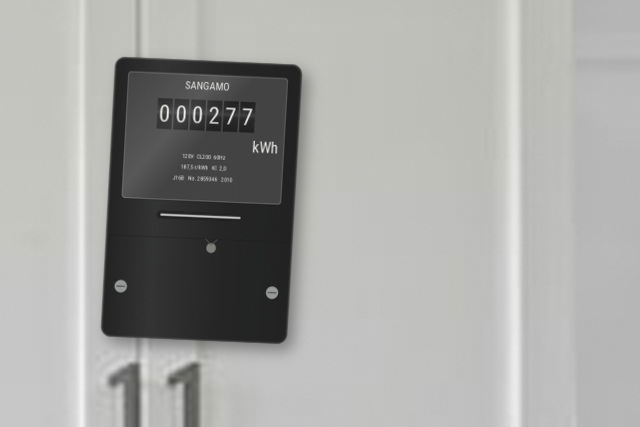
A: 277 kWh
